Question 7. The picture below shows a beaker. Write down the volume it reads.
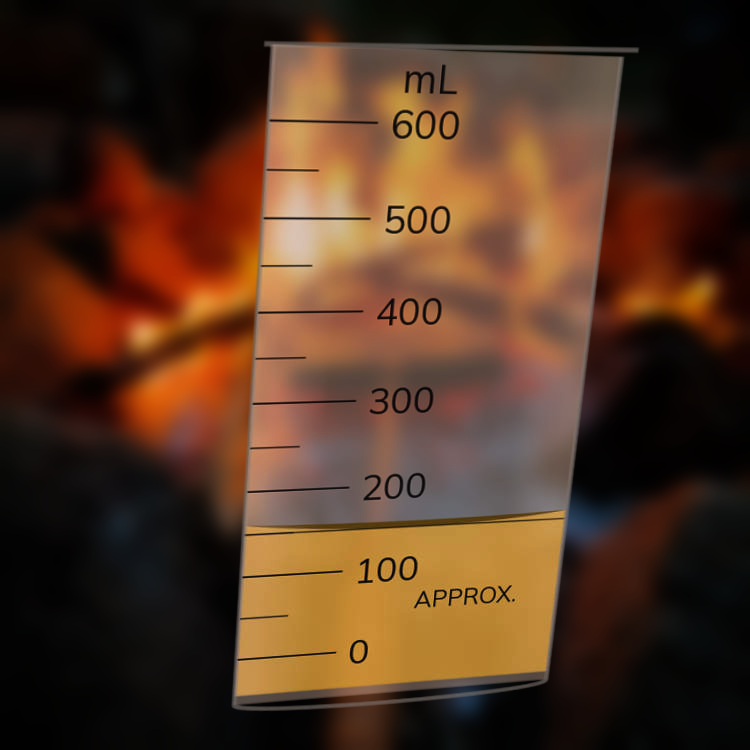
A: 150 mL
